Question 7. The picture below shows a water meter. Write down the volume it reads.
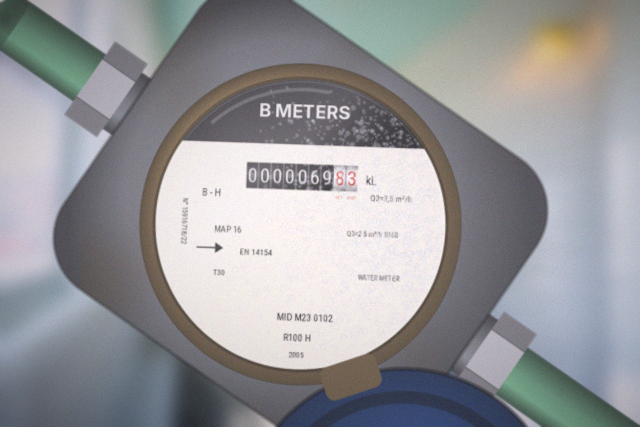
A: 69.83 kL
